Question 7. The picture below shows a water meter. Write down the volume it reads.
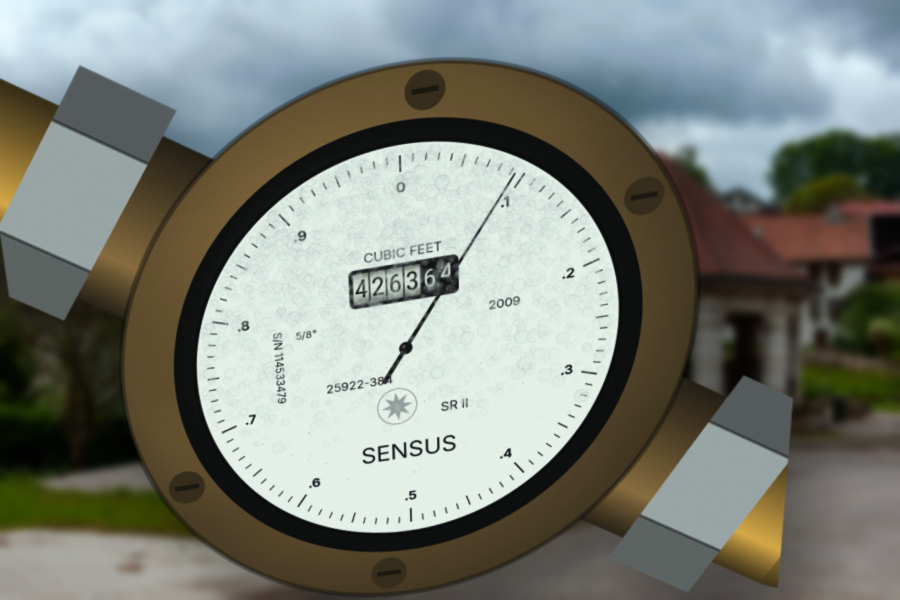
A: 426364.09 ft³
